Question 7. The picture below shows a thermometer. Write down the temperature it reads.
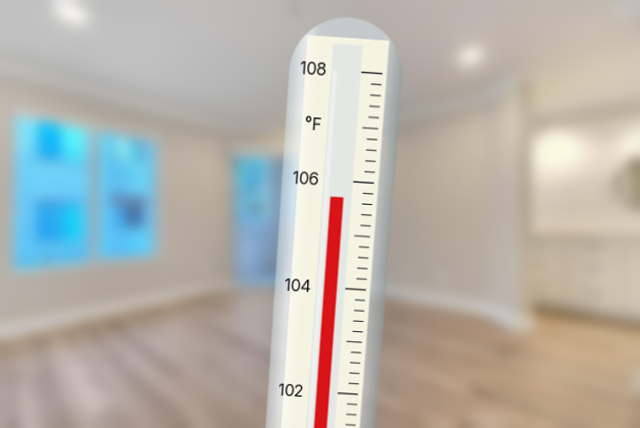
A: 105.7 °F
